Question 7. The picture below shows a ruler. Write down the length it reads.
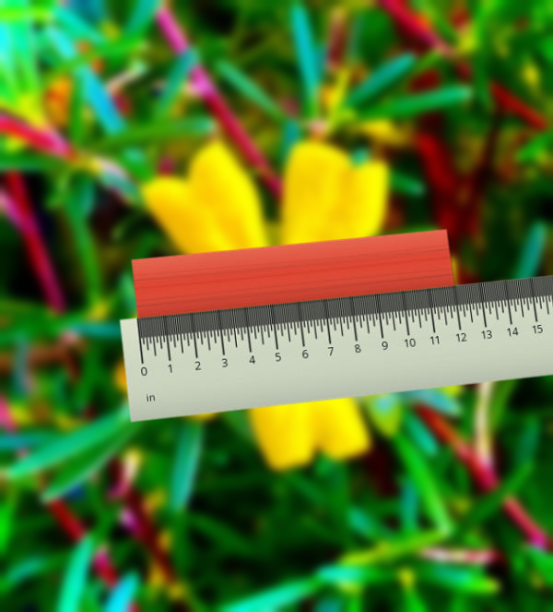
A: 12 in
